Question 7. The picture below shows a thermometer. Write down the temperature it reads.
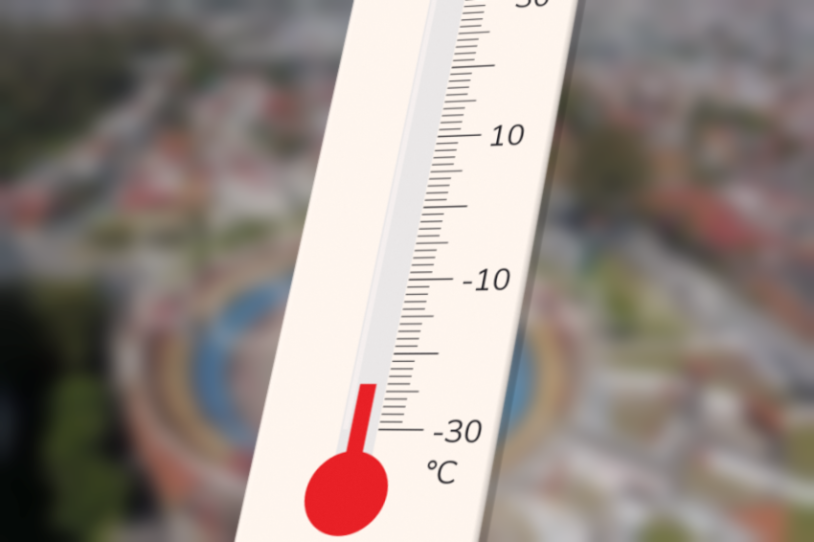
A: -24 °C
